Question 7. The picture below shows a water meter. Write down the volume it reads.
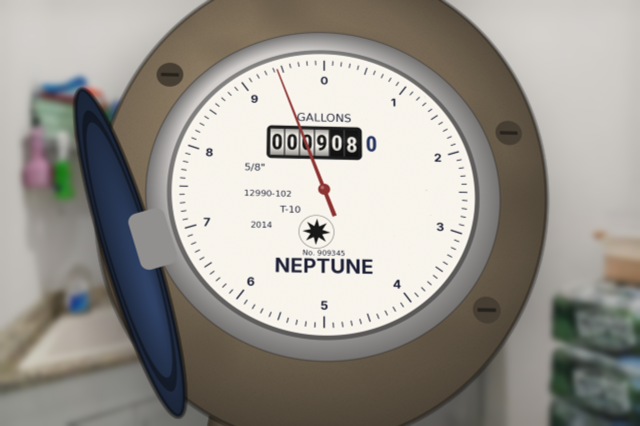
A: 9079.4 gal
